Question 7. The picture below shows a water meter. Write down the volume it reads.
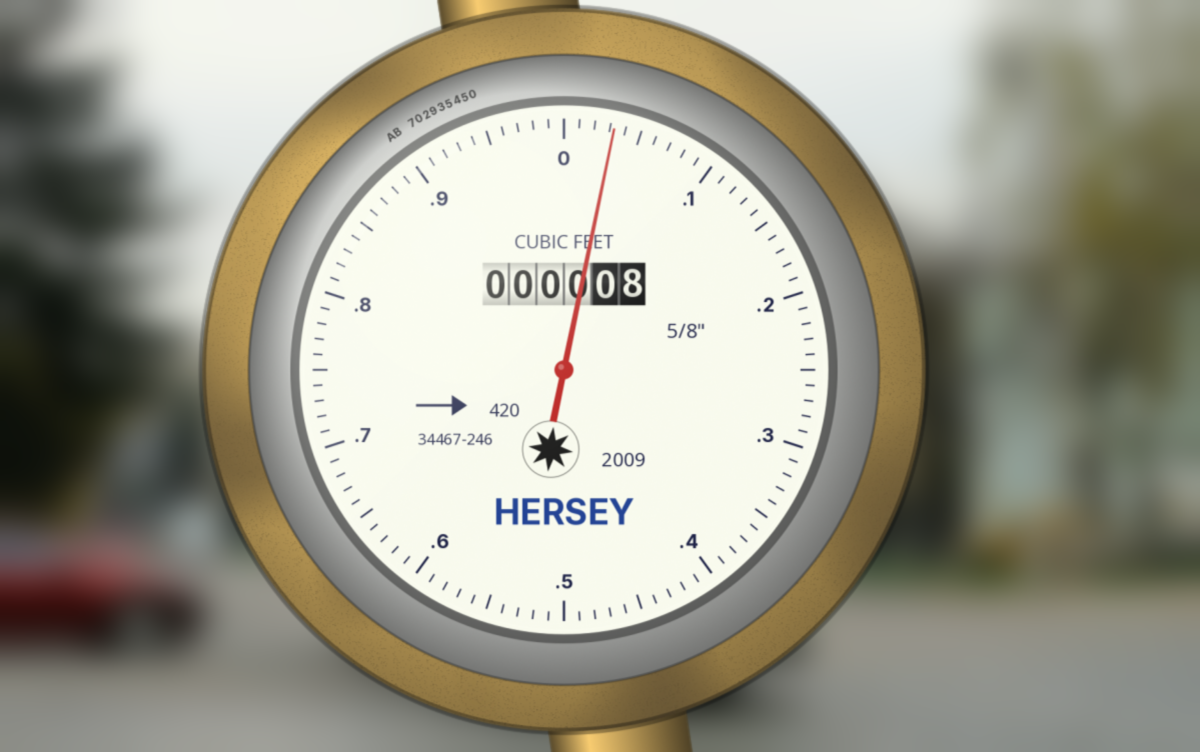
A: 8.03 ft³
